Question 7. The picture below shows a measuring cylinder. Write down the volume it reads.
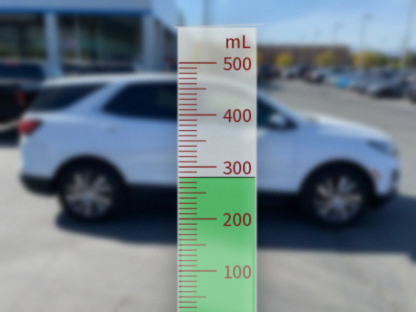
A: 280 mL
